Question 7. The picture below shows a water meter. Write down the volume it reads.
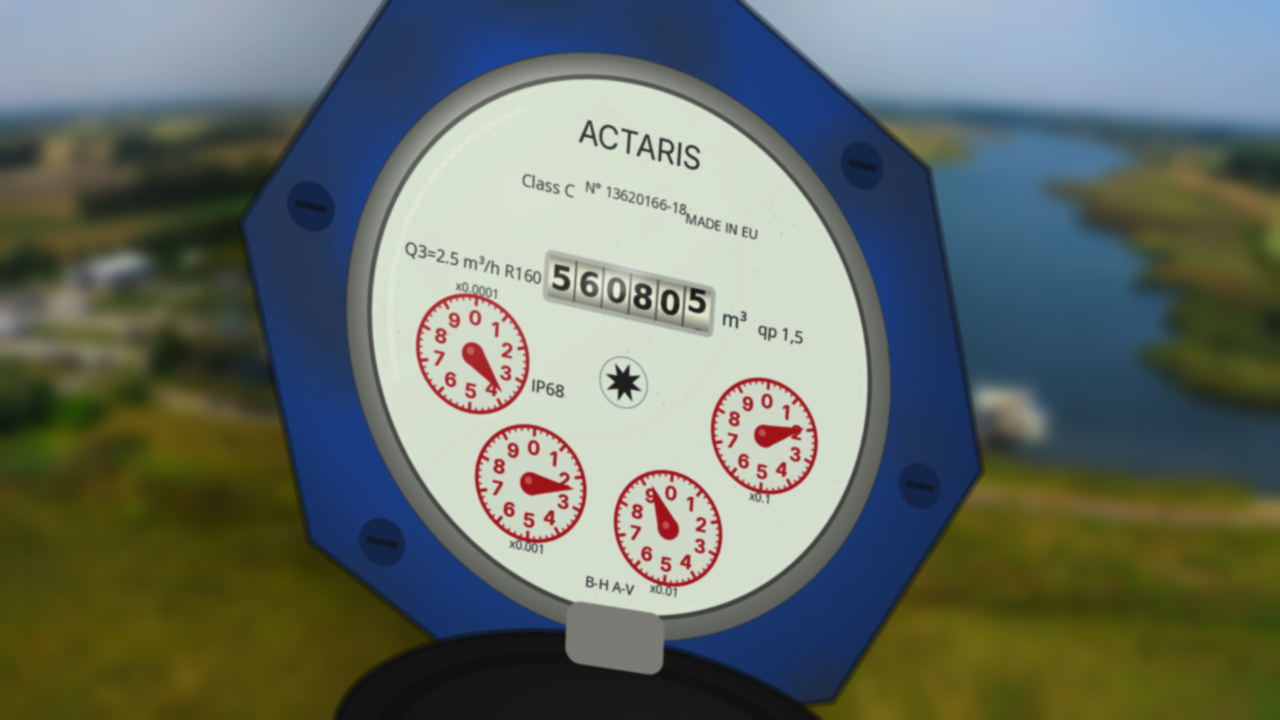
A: 560805.1923 m³
